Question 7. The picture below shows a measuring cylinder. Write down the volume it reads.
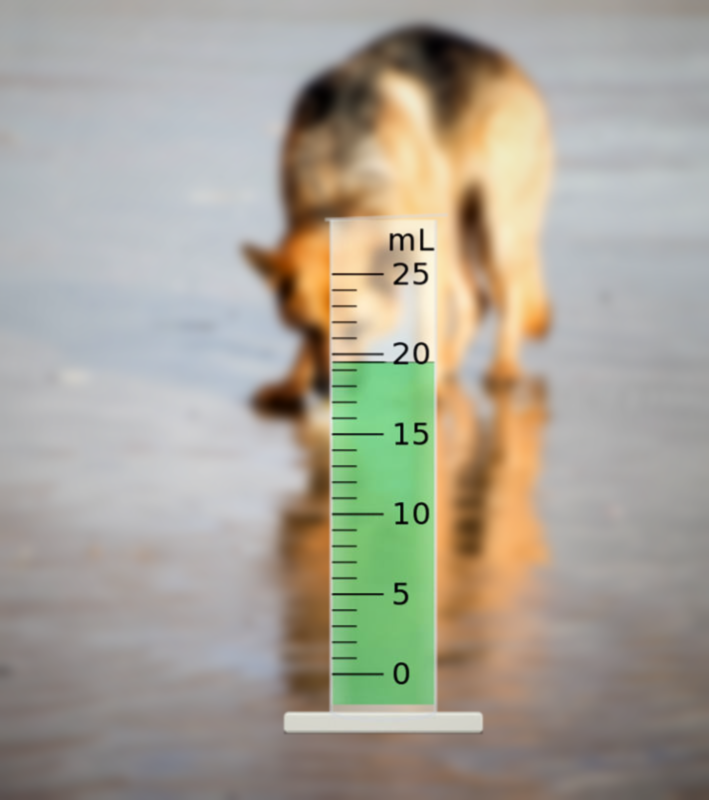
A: 19.5 mL
